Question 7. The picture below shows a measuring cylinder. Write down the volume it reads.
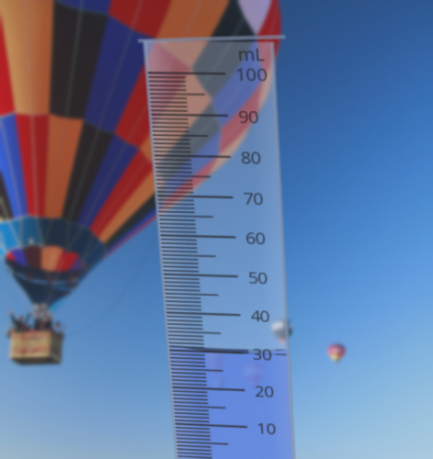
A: 30 mL
